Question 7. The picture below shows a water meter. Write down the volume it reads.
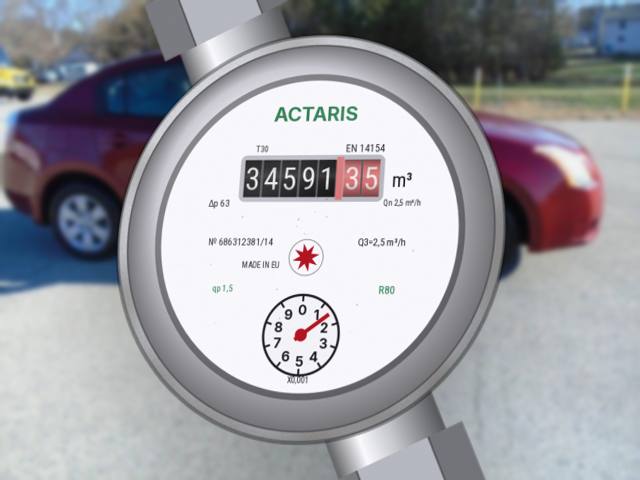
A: 34591.351 m³
